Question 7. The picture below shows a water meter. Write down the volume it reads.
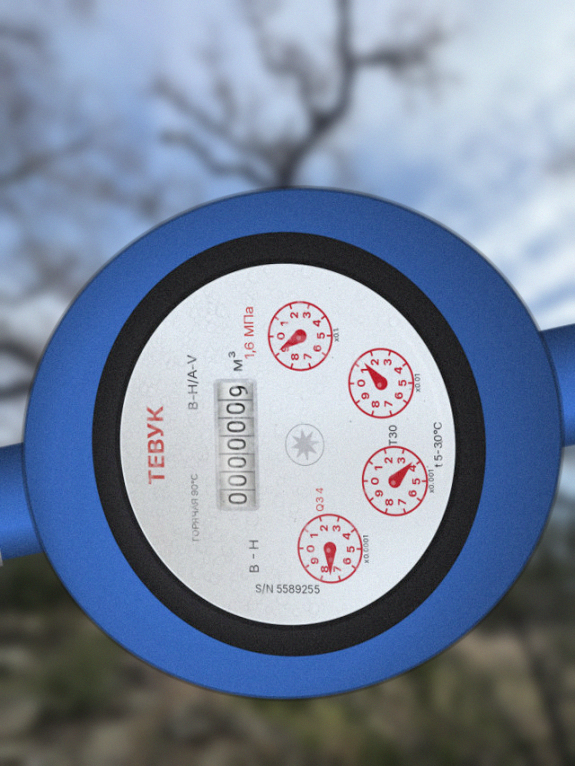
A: 8.9137 m³
